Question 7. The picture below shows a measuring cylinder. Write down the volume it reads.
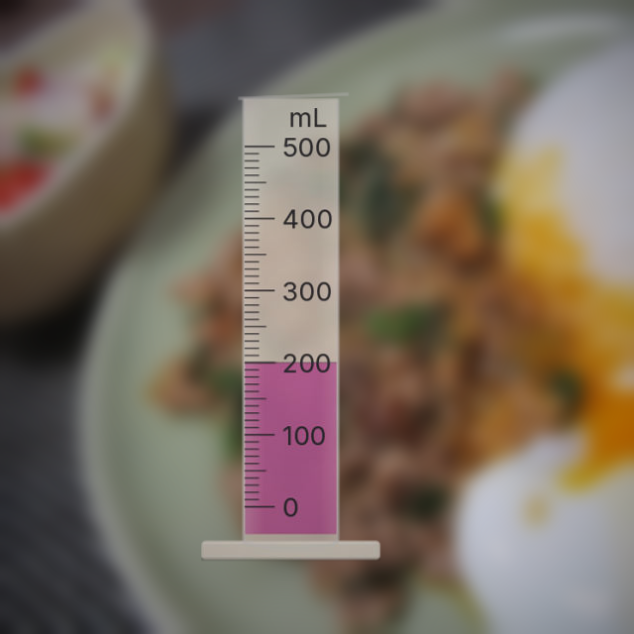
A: 200 mL
